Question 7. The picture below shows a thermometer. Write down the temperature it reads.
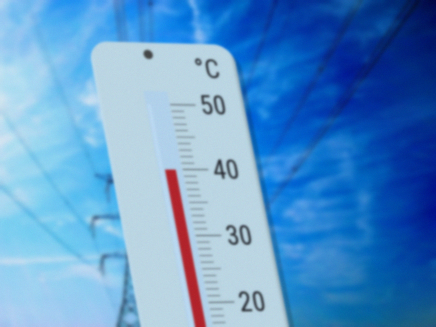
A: 40 °C
